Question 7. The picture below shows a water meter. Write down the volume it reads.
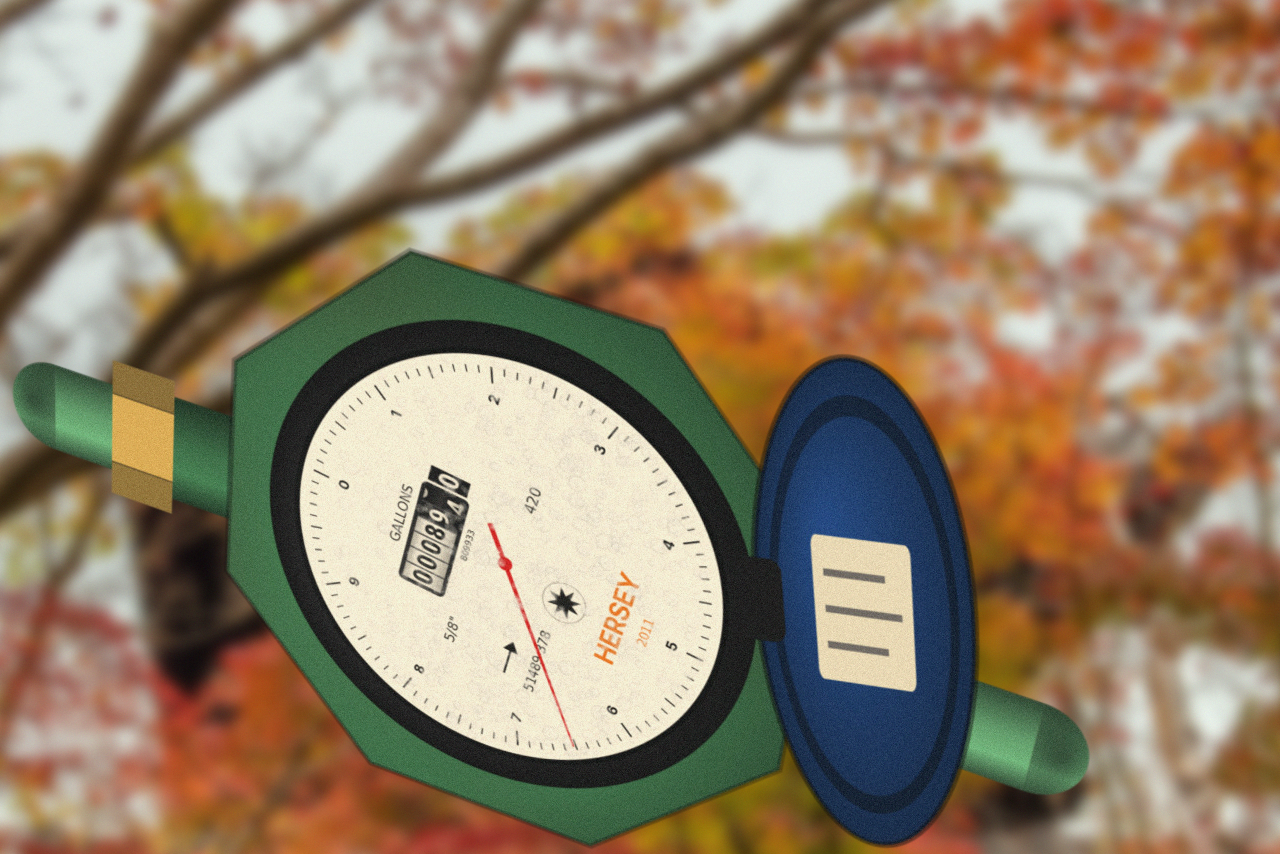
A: 8936.5 gal
